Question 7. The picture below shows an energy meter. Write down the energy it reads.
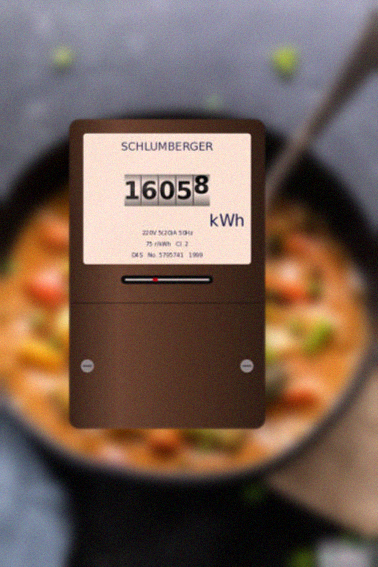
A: 16058 kWh
